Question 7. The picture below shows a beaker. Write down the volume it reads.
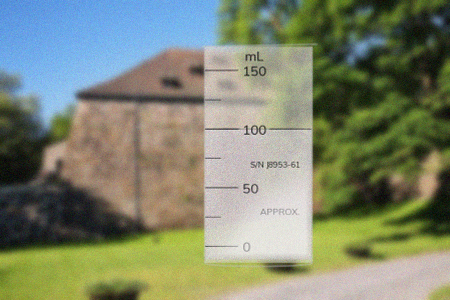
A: 100 mL
